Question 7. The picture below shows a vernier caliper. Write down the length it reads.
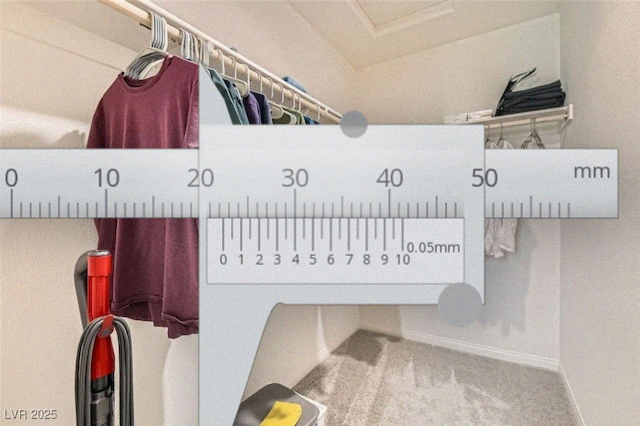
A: 22.4 mm
